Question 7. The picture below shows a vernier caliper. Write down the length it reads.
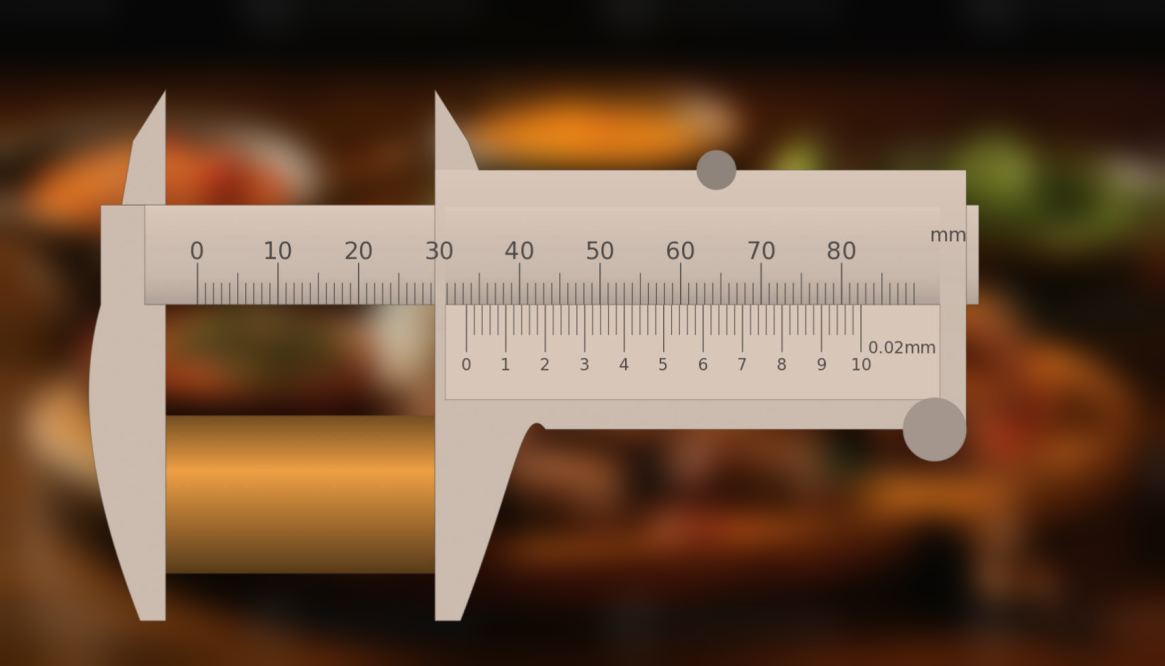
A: 33.4 mm
